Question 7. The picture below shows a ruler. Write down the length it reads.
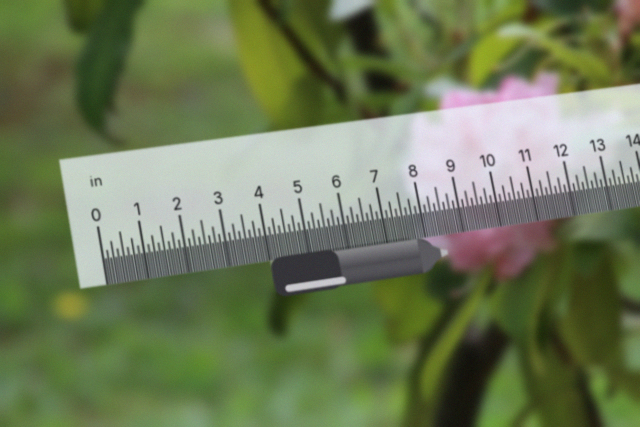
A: 4.5 in
